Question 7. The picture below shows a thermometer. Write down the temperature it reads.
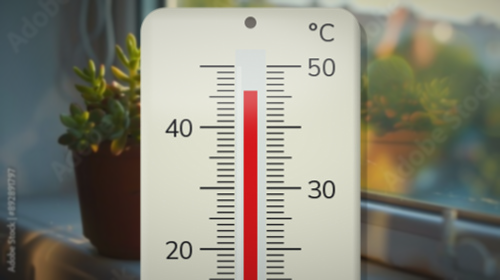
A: 46 °C
